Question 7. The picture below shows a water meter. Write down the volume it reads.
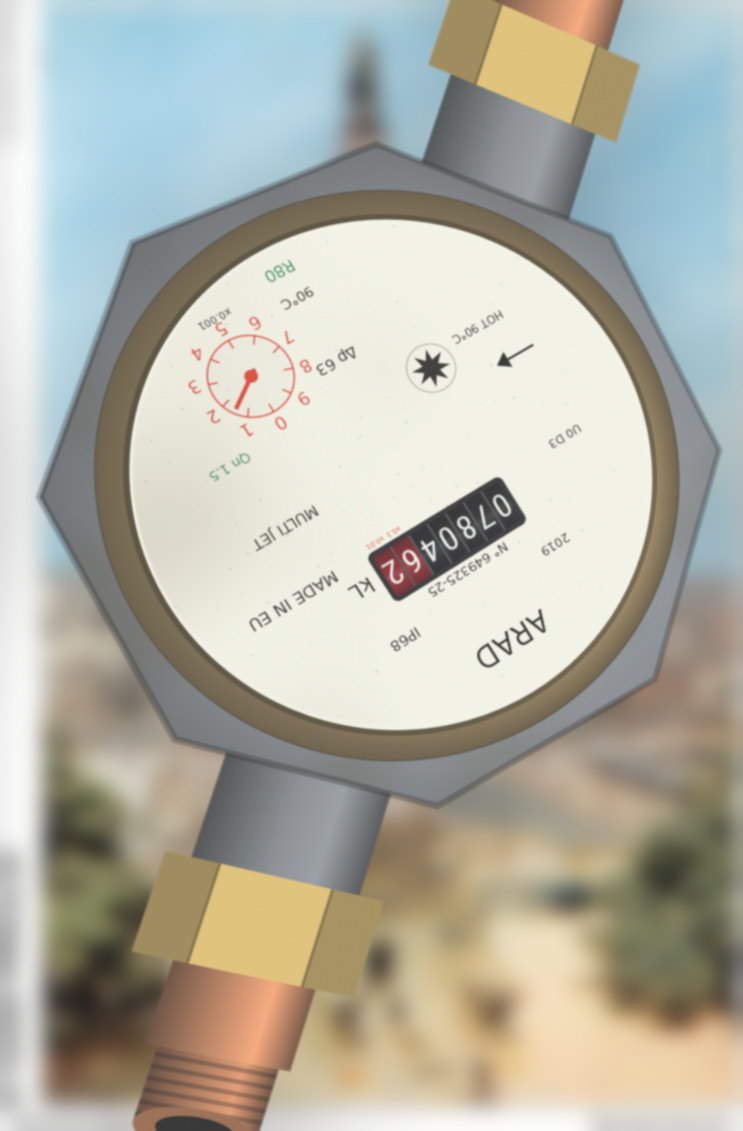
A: 7804.621 kL
